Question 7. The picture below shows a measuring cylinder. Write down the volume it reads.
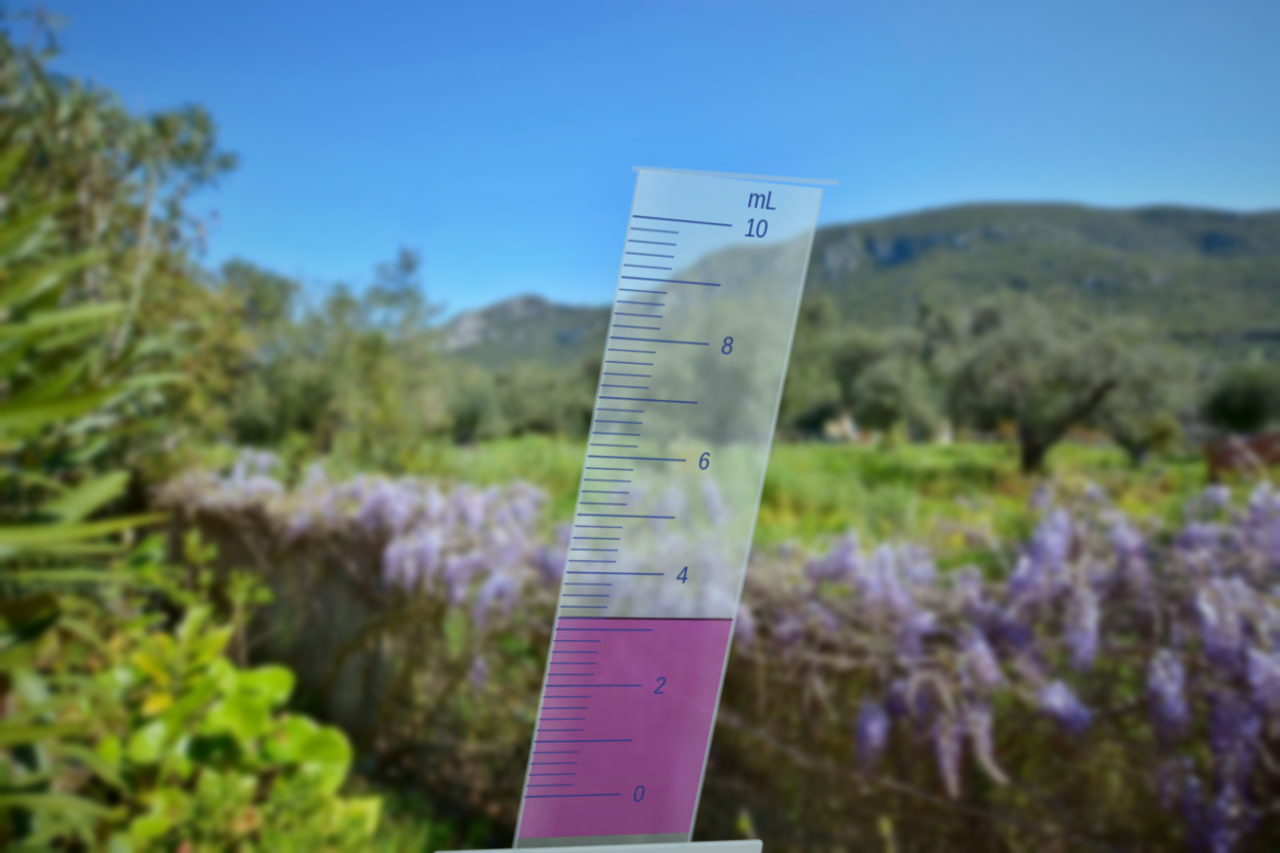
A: 3.2 mL
